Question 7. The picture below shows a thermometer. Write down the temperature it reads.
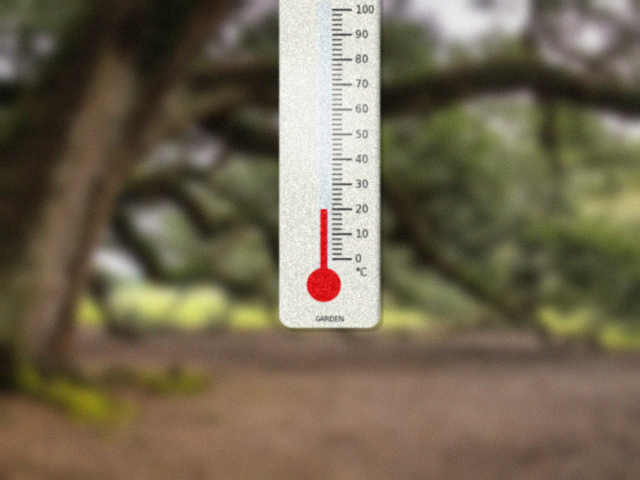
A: 20 °C
